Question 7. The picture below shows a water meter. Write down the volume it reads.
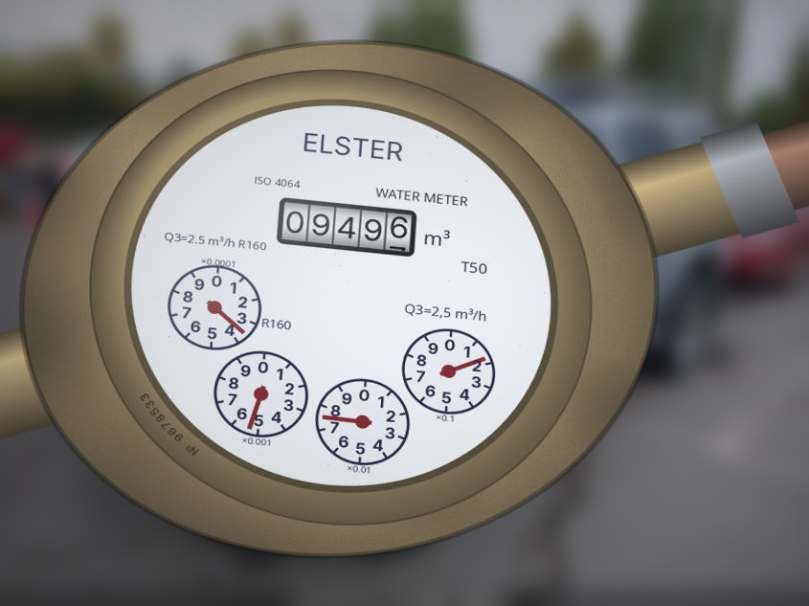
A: 9496.1753 m³
